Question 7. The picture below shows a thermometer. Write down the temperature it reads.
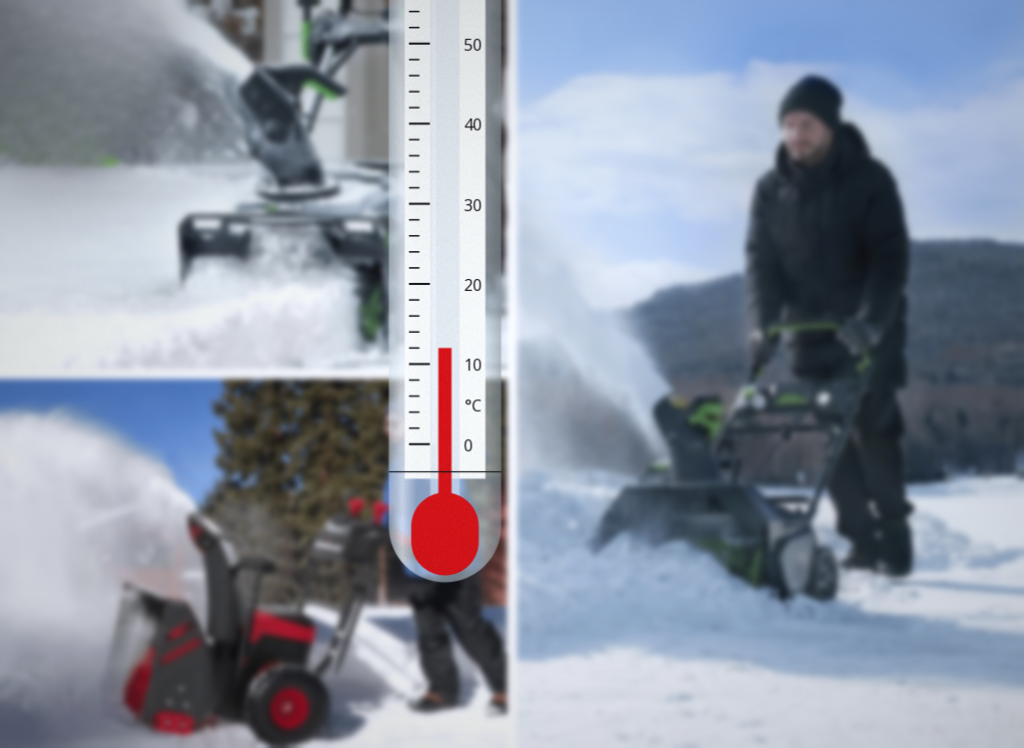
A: 12 °C
